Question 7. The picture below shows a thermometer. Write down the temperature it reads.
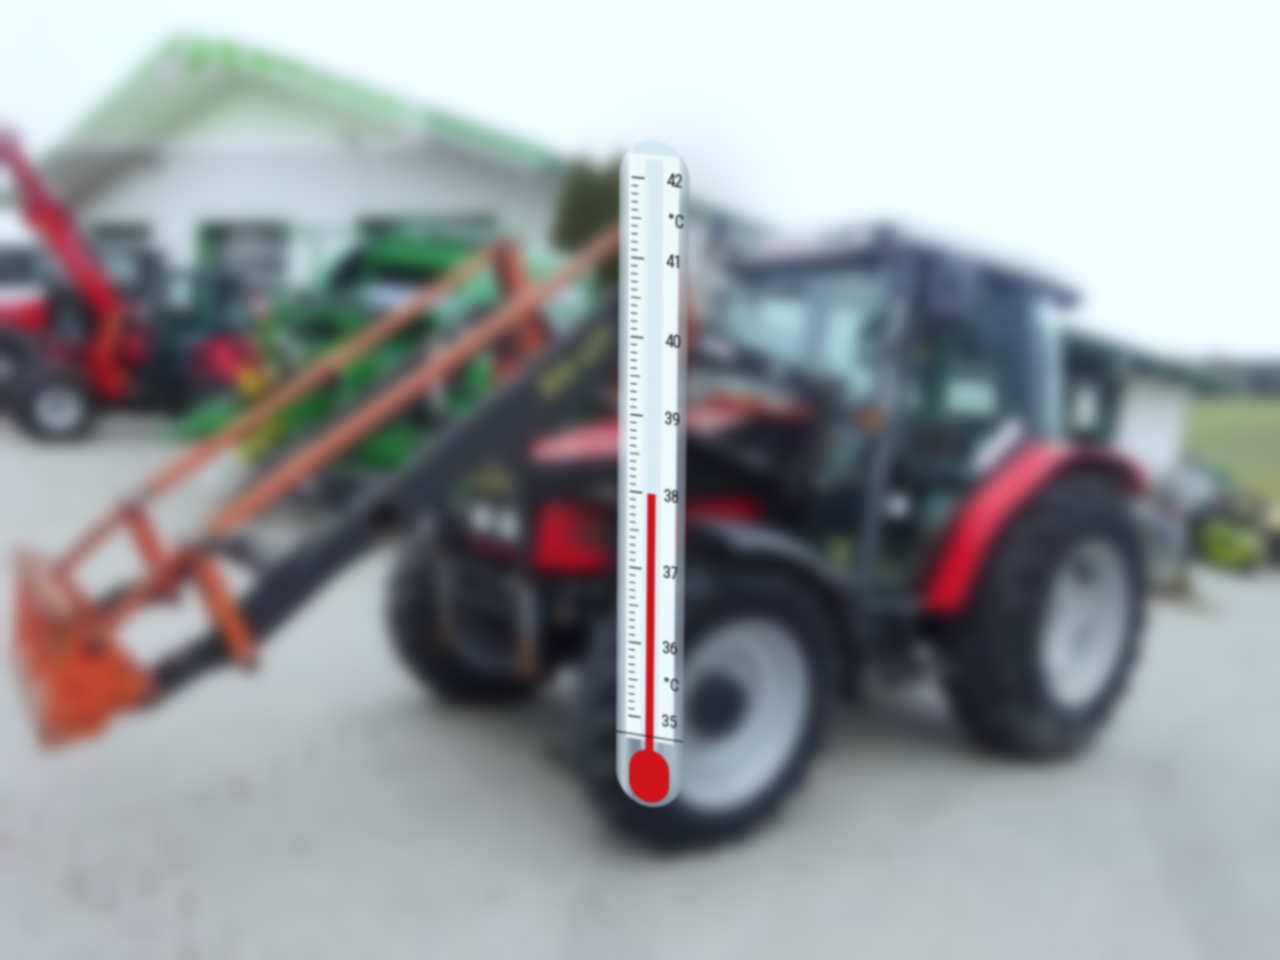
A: 38 °C
